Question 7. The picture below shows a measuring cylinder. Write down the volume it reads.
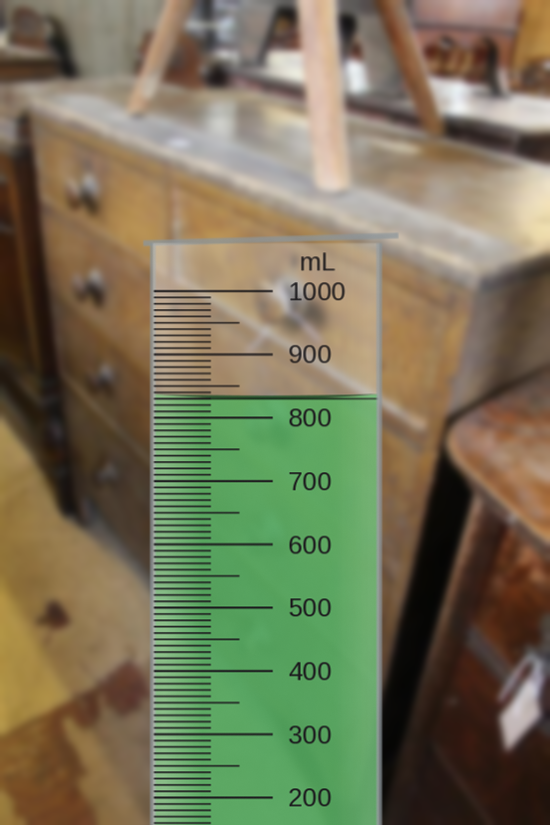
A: 830 mL
